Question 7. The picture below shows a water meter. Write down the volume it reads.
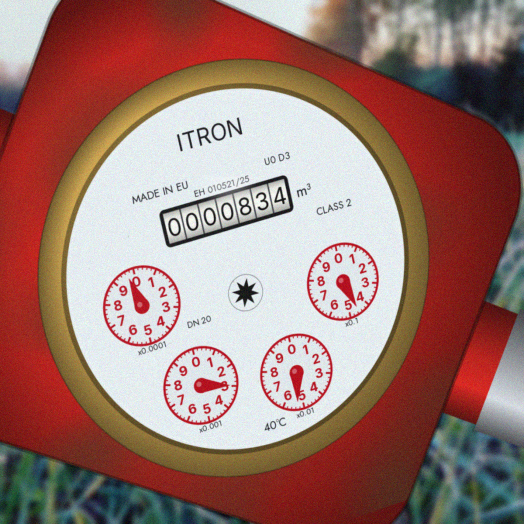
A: 834.4529 m³
